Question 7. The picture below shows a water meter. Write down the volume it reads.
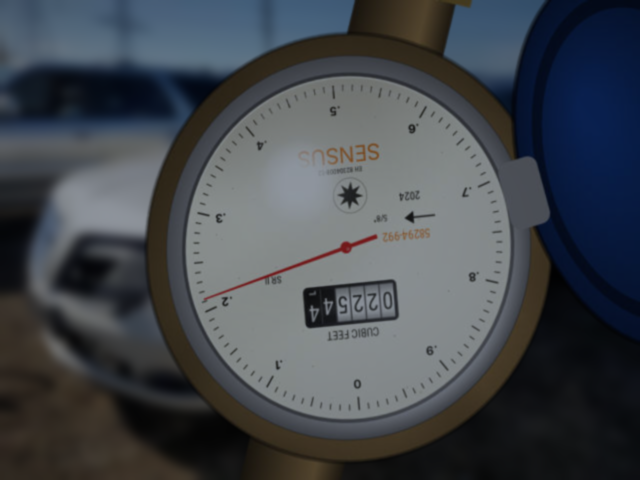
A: 22544.21 ft³
